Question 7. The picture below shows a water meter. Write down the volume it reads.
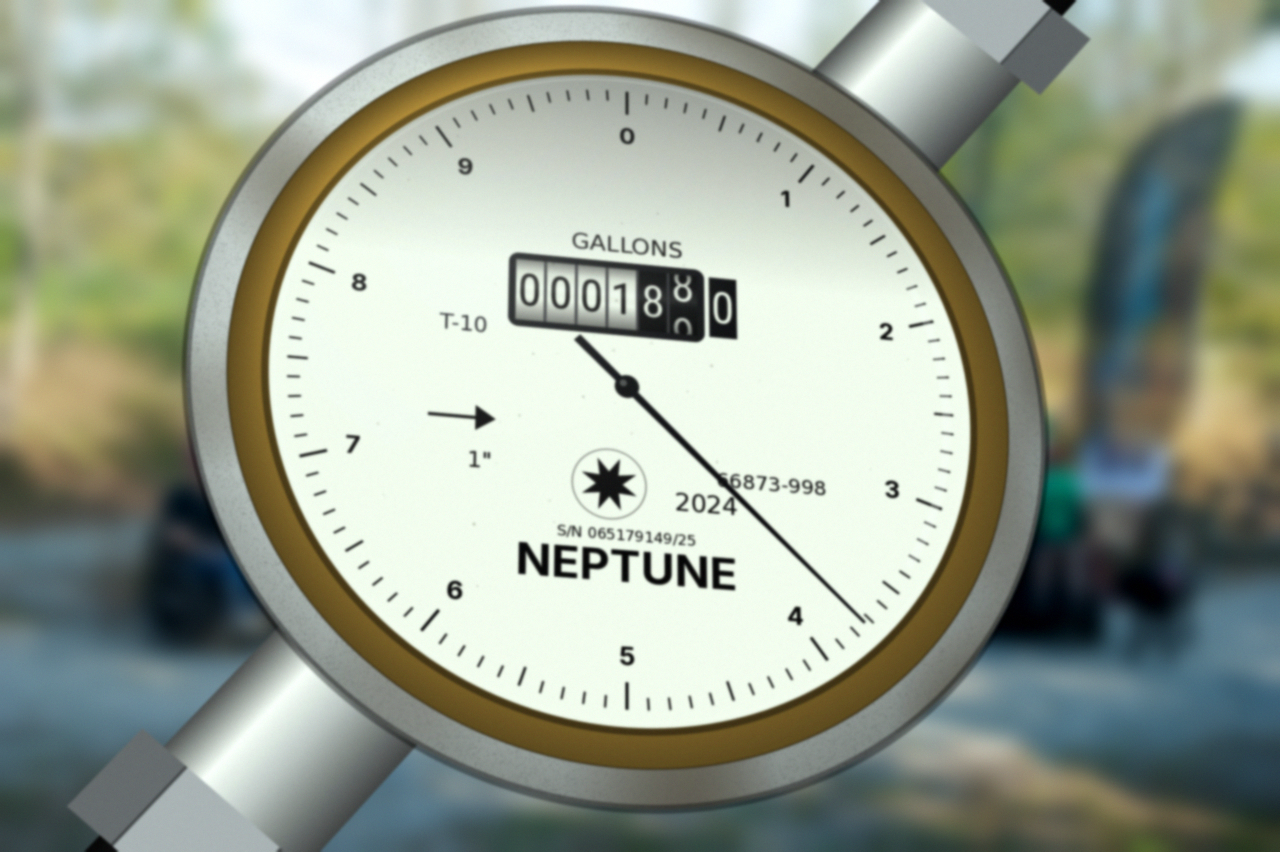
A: 1883.7 gal
